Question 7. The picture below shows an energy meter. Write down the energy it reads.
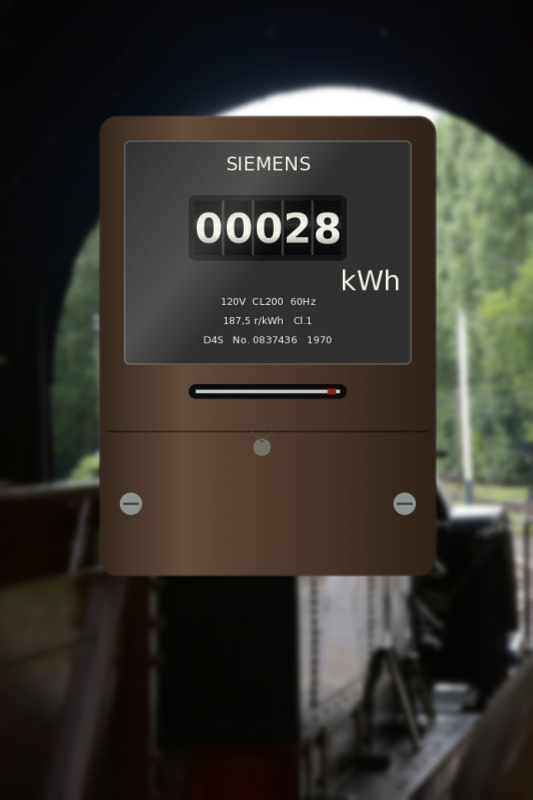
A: 28 kWh
